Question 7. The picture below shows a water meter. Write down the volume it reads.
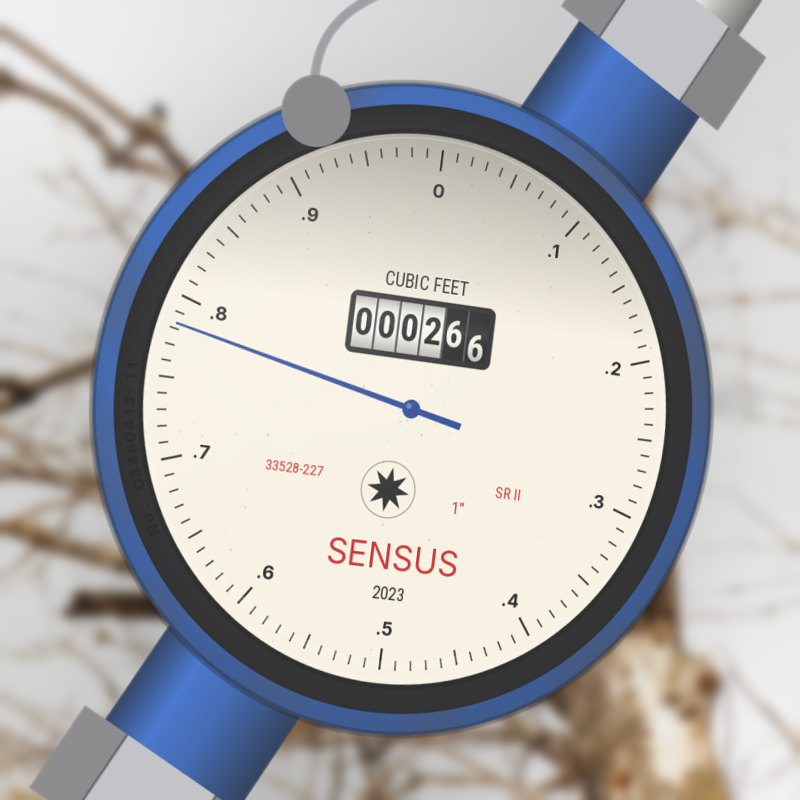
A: 265.78 ft³
